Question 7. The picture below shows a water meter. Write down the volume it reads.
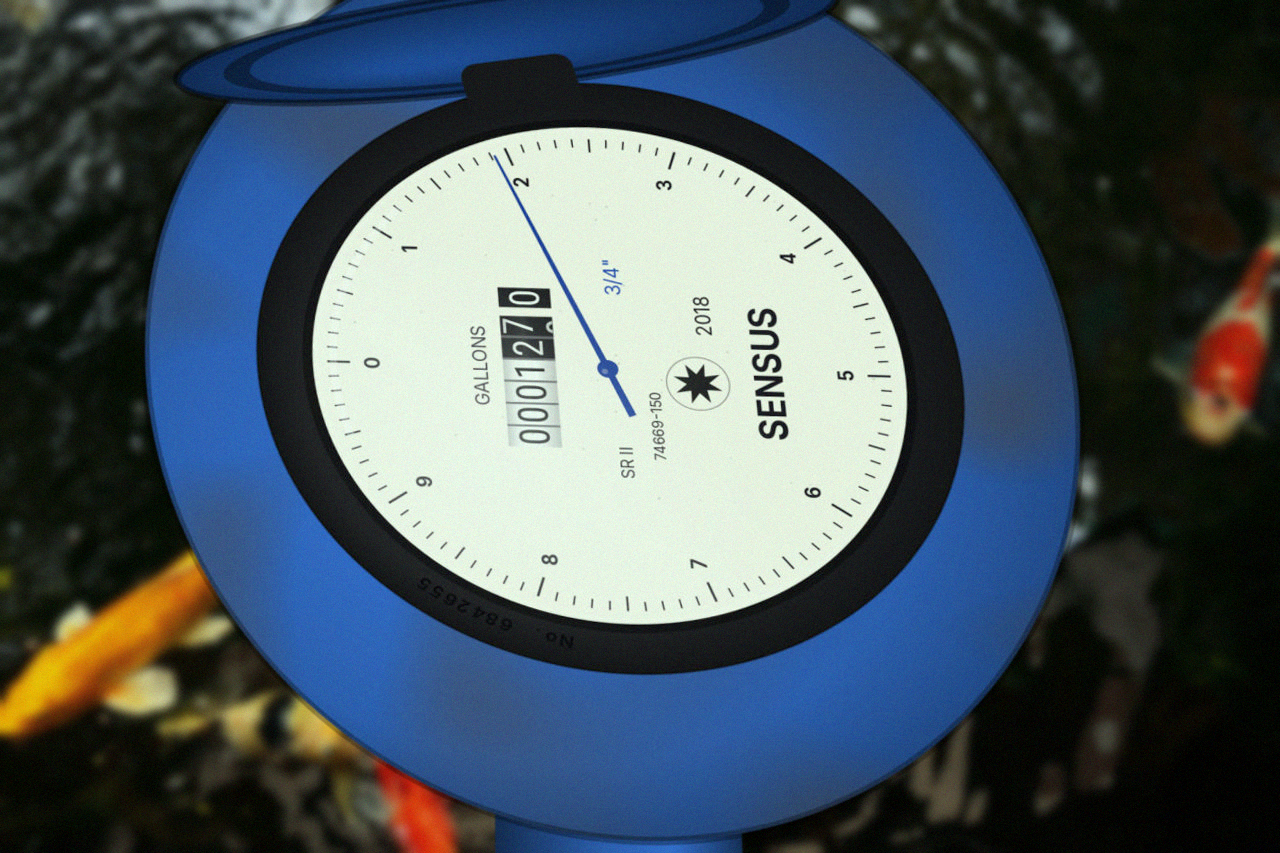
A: 1271.9 gal
